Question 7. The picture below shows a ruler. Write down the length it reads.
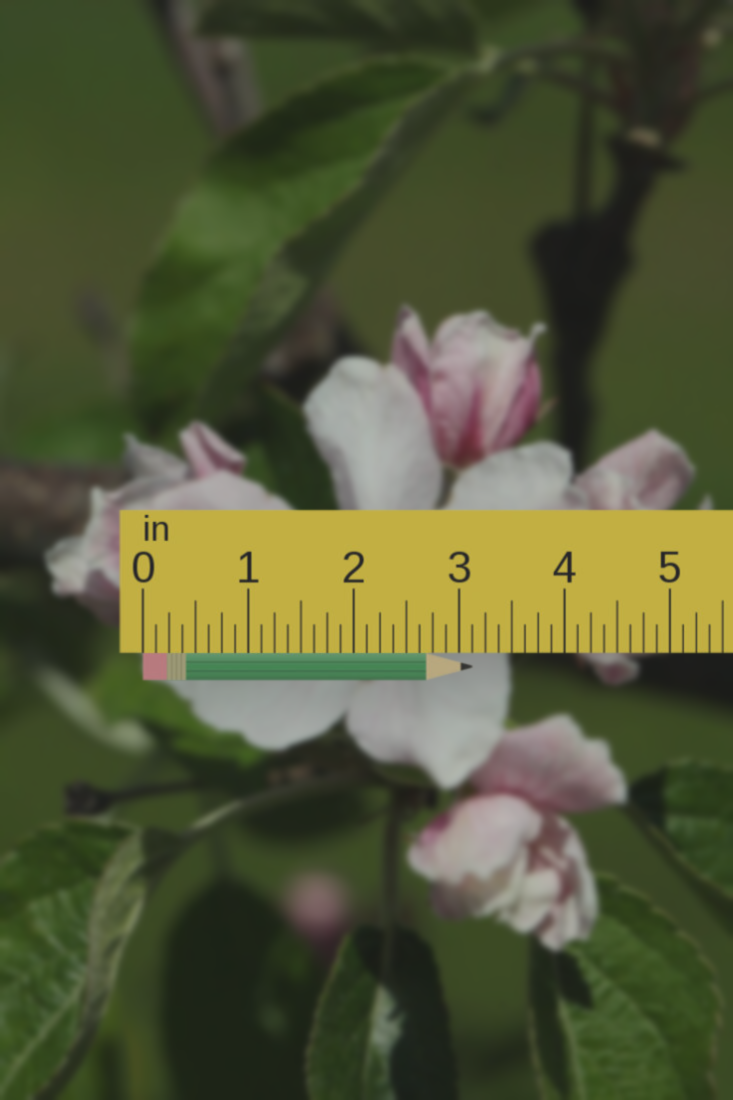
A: 3.125 in
